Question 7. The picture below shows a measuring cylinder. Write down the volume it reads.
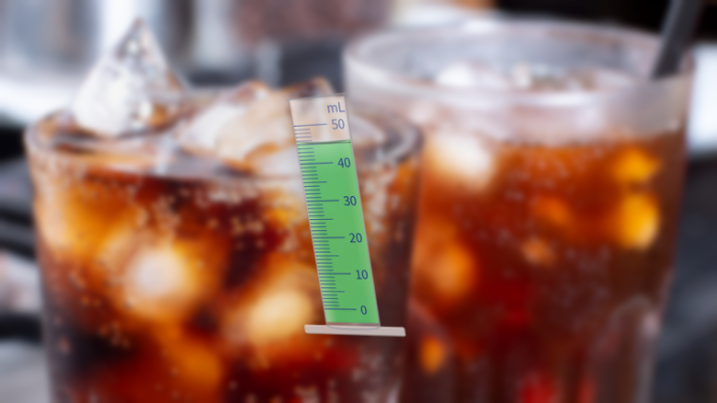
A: 45 mL
